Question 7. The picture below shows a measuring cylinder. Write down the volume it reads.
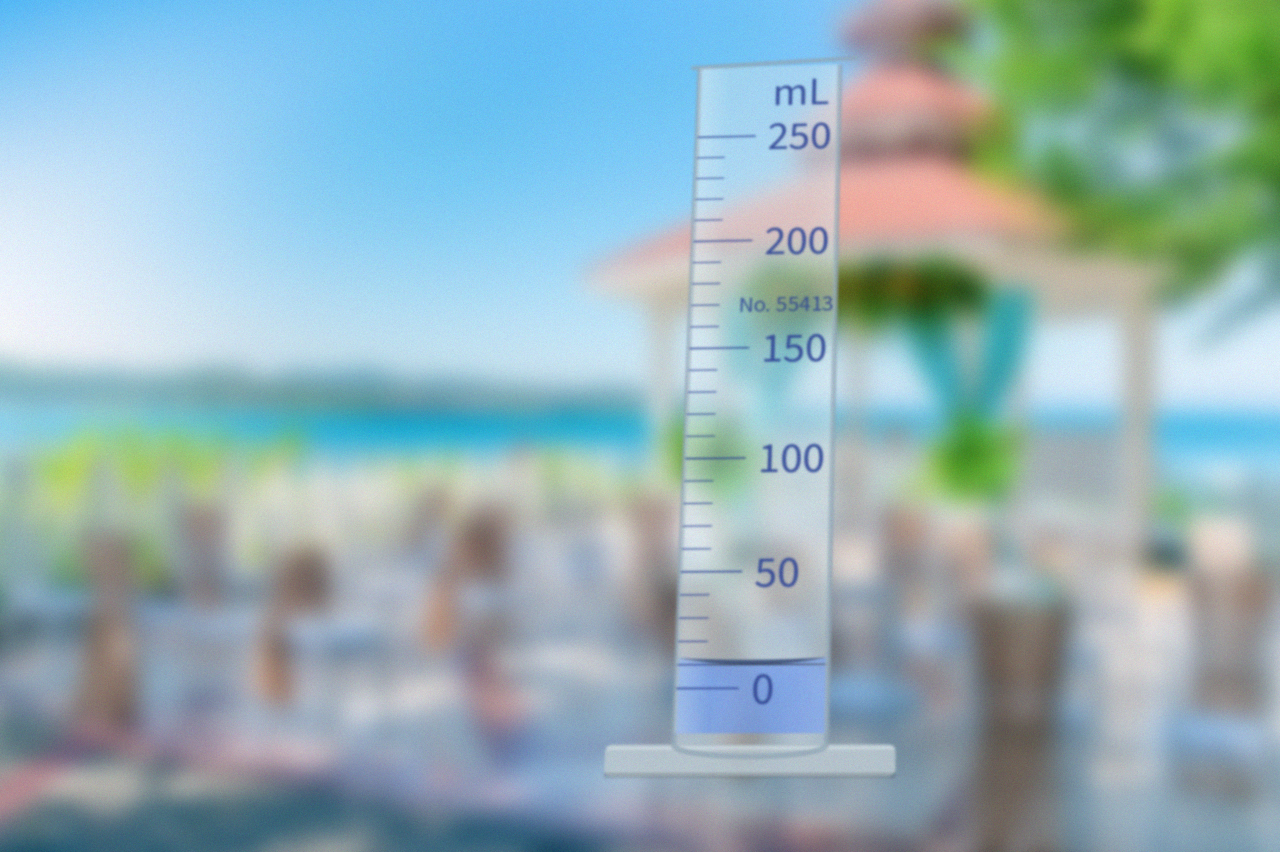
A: 10 mL
